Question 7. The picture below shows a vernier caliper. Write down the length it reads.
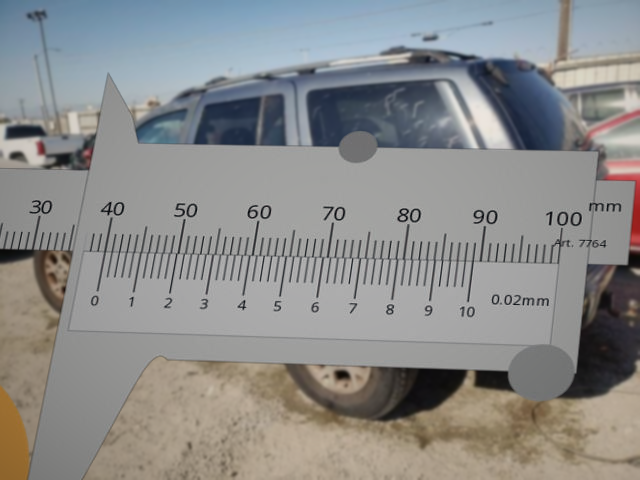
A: 40.0 mm
